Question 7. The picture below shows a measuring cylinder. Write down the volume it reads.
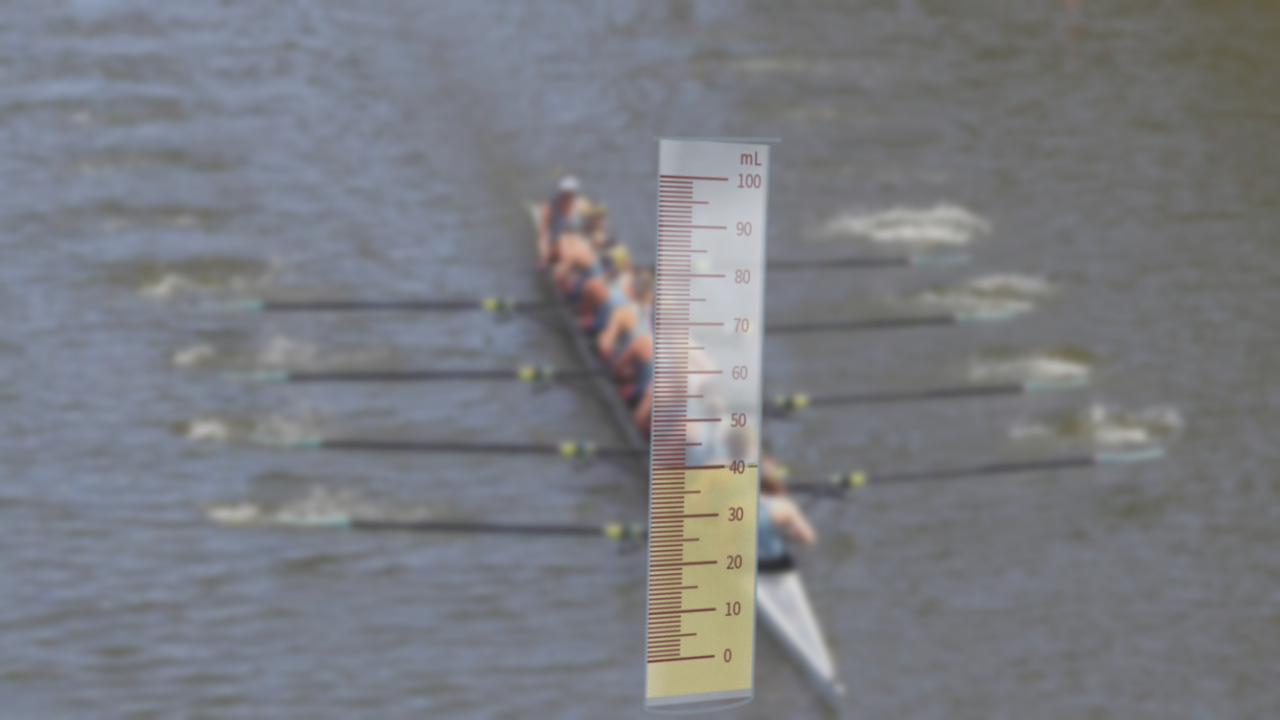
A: 40 mL
